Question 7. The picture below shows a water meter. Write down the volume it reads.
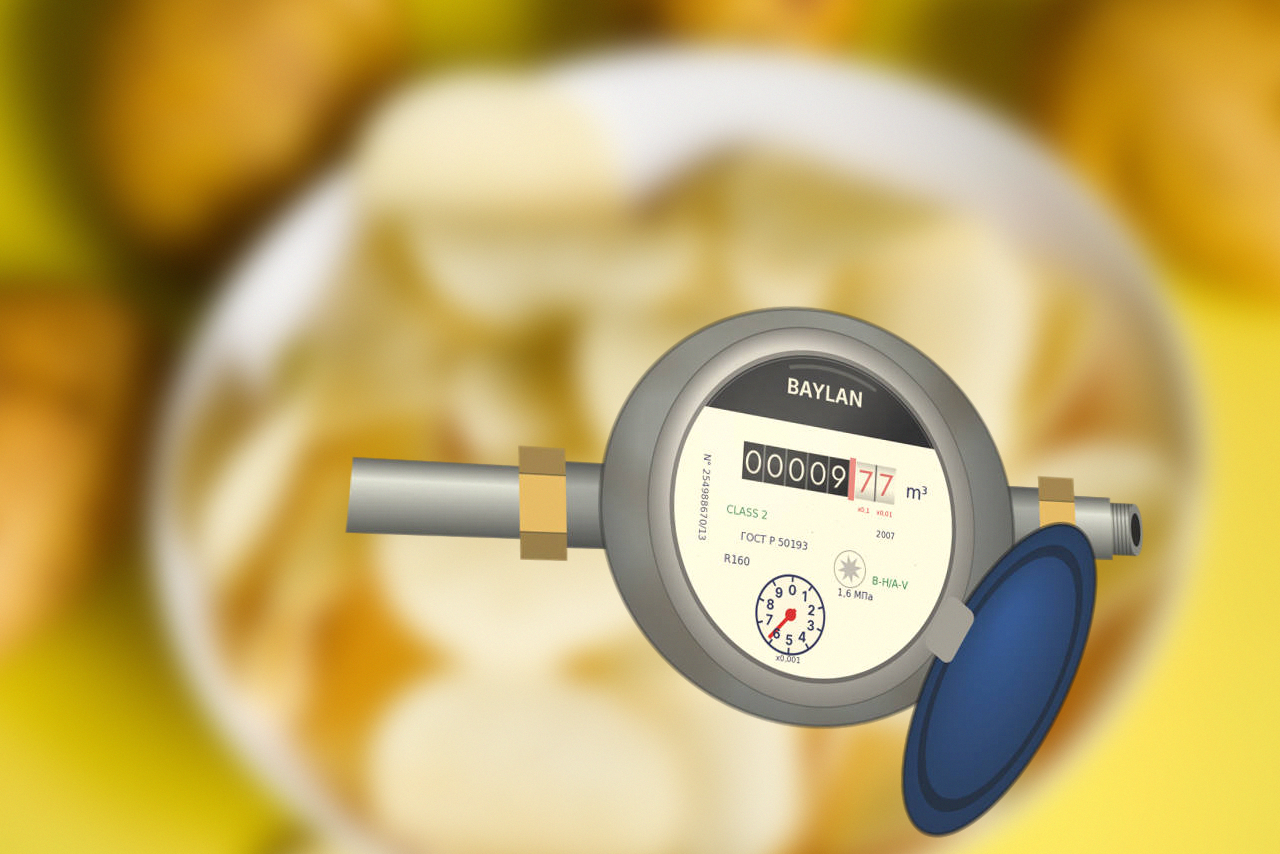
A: 9.776 m³
